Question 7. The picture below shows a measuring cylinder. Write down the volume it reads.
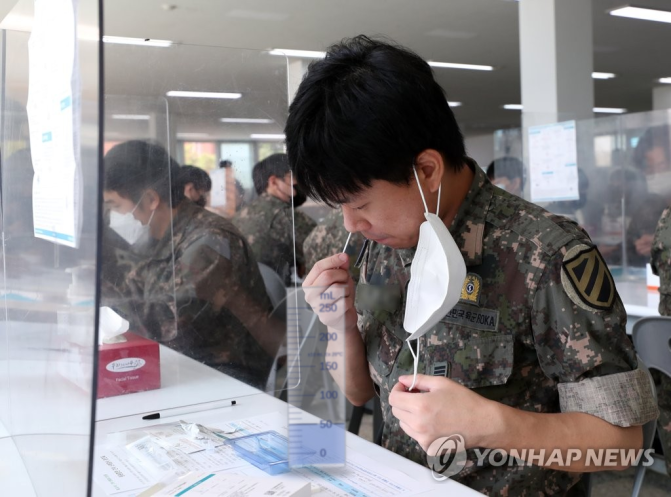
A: 50 mL
